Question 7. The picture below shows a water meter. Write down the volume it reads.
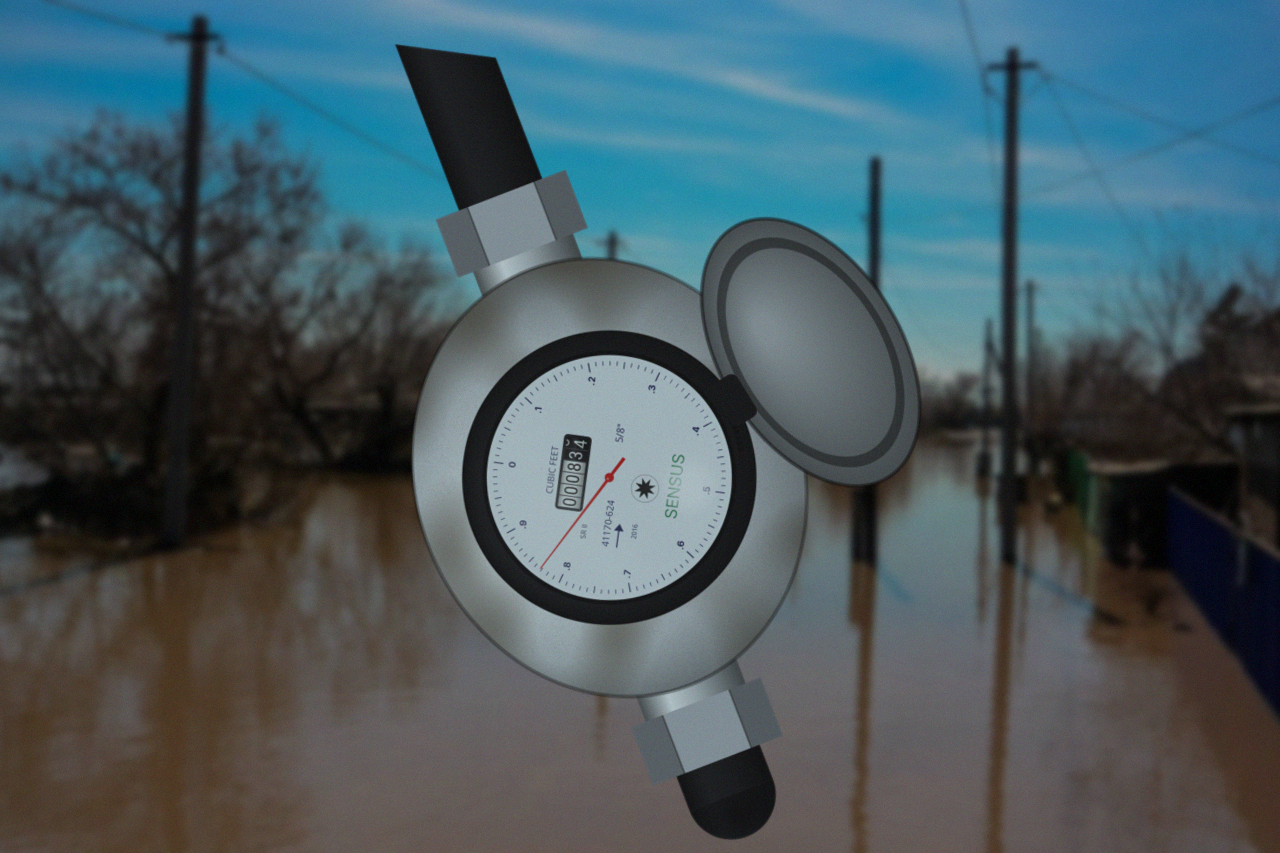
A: 833.83 ft³
